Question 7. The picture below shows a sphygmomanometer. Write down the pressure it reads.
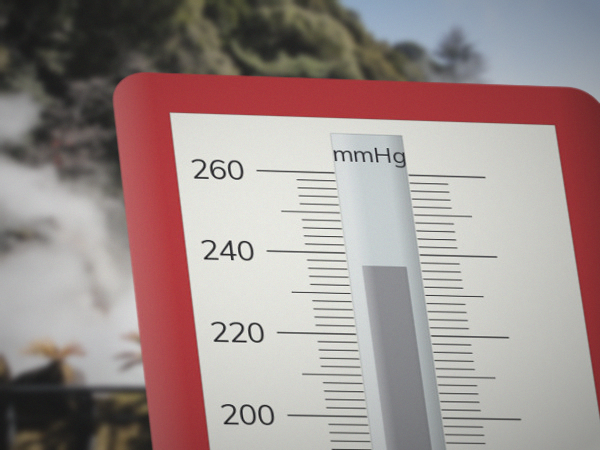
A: 237 mmHg
